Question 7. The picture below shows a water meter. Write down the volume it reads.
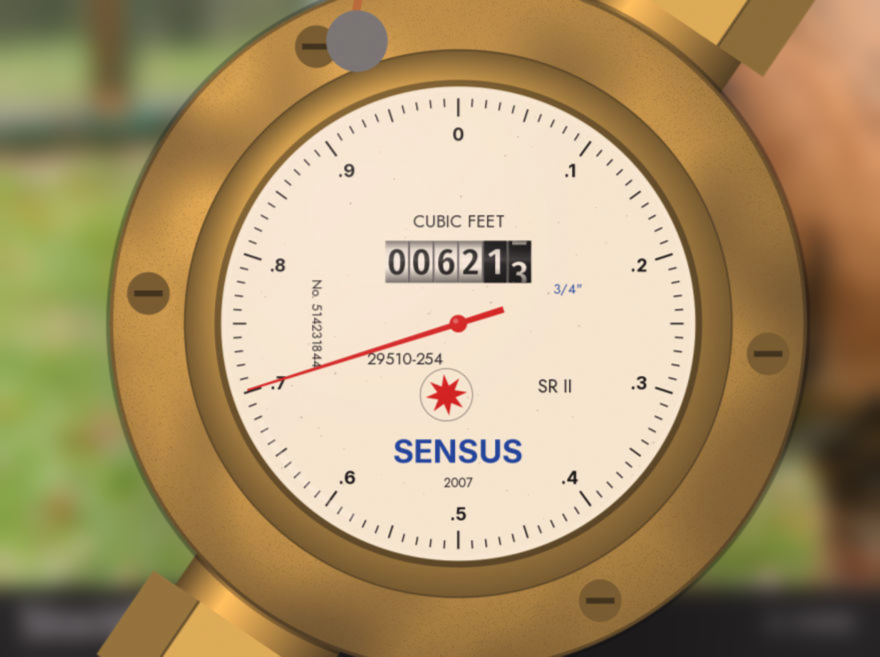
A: 6212.70 ft³
